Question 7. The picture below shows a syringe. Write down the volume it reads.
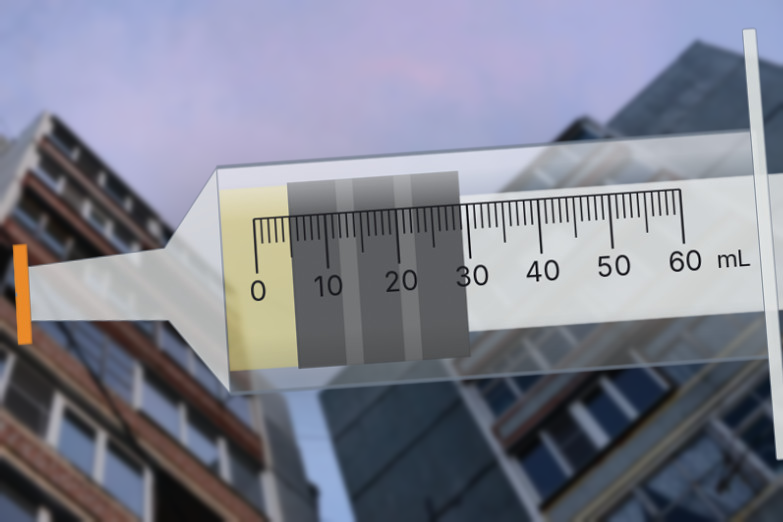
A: 5 mL
